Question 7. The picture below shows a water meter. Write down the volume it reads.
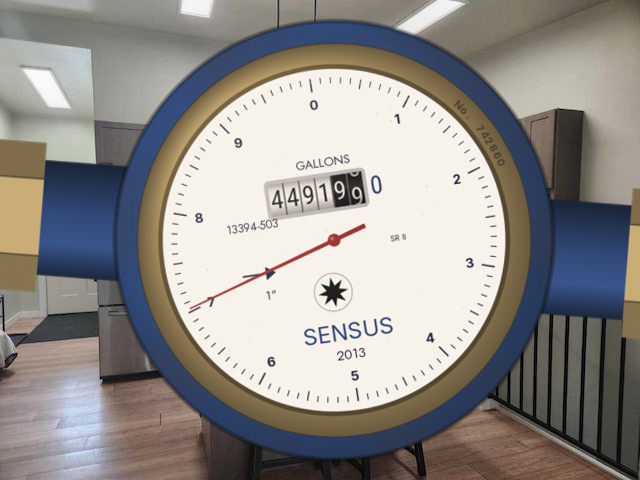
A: 4491987.0 gal
